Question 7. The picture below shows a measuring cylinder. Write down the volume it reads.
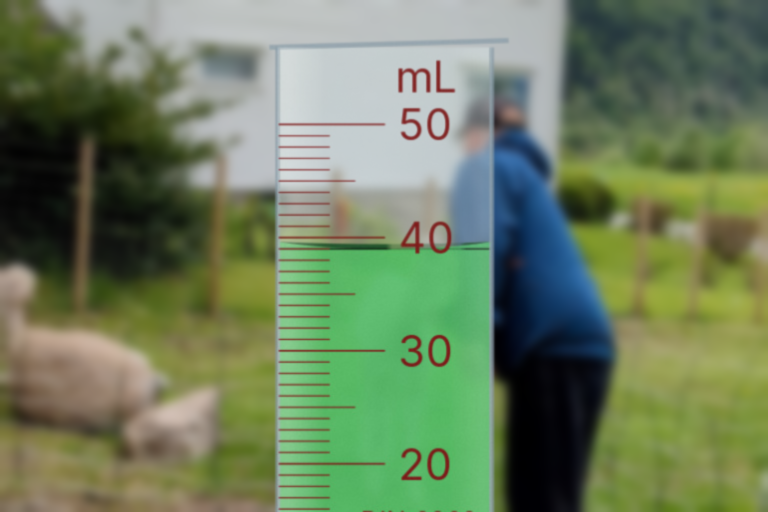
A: 39 mL
